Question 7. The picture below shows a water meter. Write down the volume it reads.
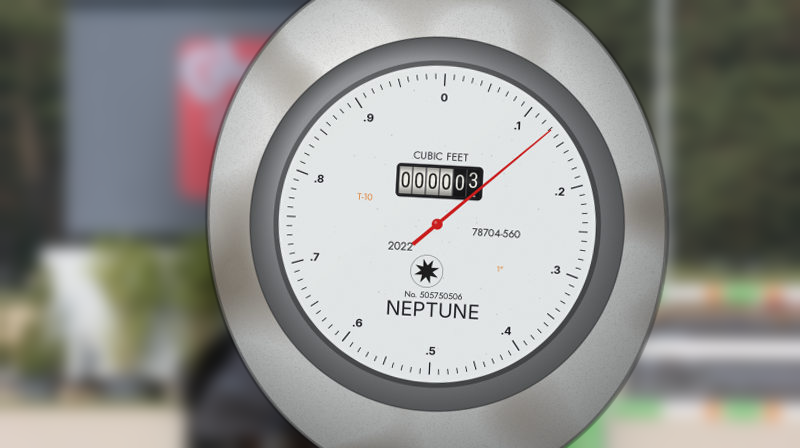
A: 3.13 ft³
